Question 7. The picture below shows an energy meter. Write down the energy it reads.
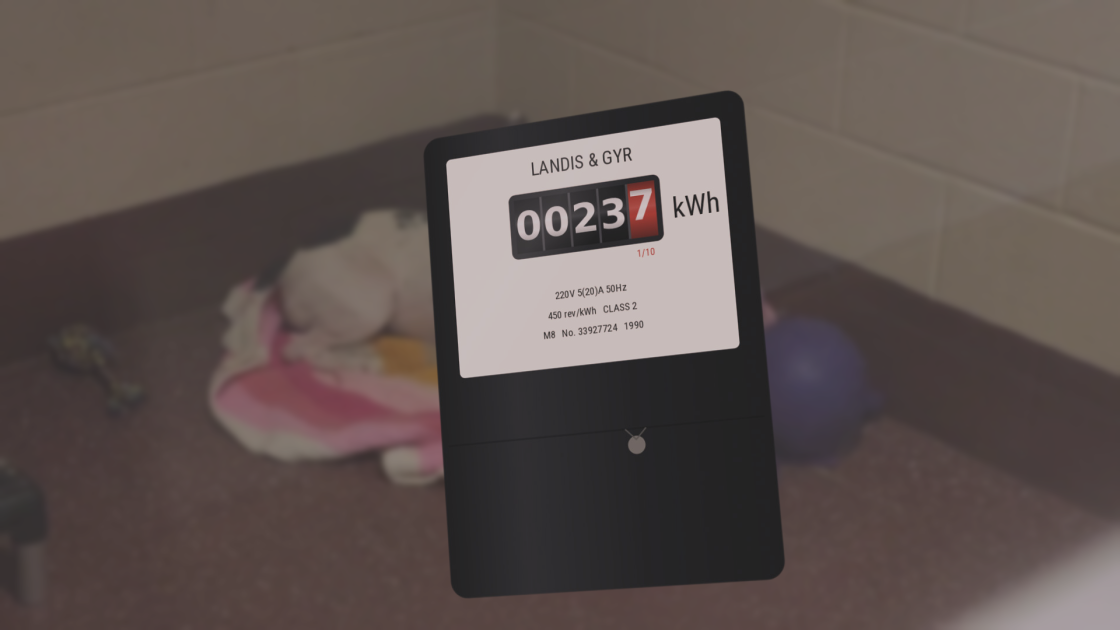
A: 23.7 kWh
